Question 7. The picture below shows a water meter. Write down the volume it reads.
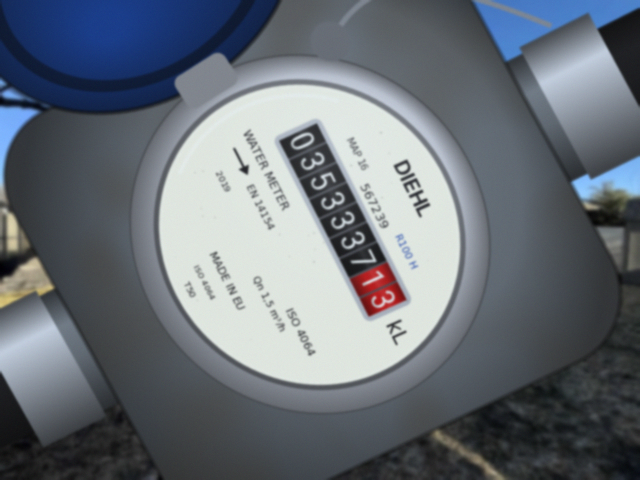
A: 353337.13 kL
